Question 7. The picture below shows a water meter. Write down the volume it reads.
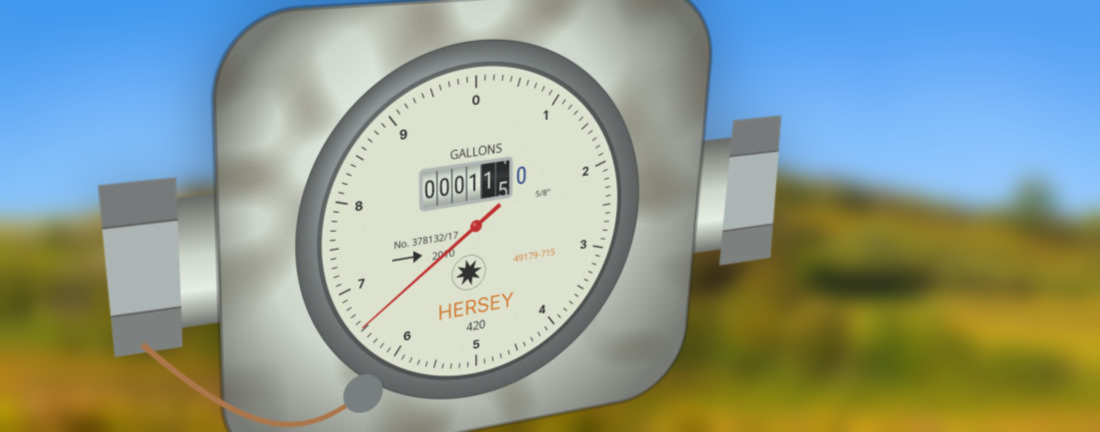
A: 1146.5 gal
